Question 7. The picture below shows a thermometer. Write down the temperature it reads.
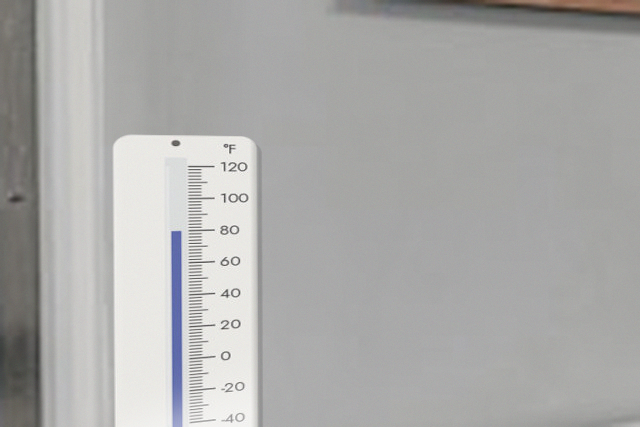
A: 80 °F
